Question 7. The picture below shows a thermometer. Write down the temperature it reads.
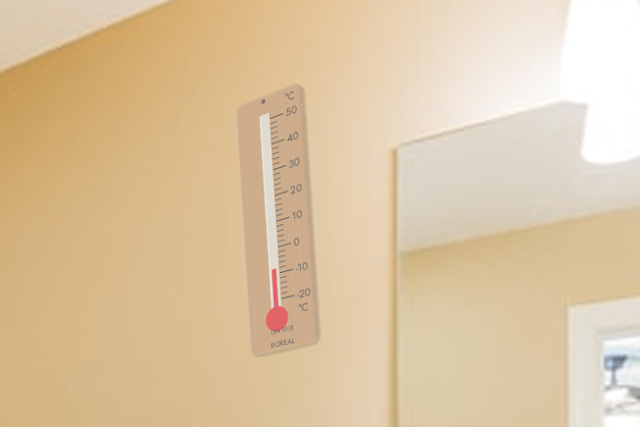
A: -8 °C
